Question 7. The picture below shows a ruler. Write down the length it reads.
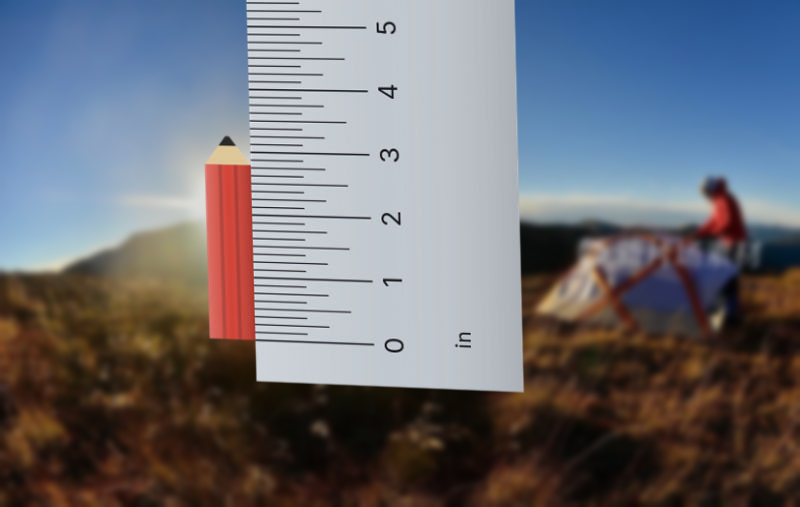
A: 3.25 in
